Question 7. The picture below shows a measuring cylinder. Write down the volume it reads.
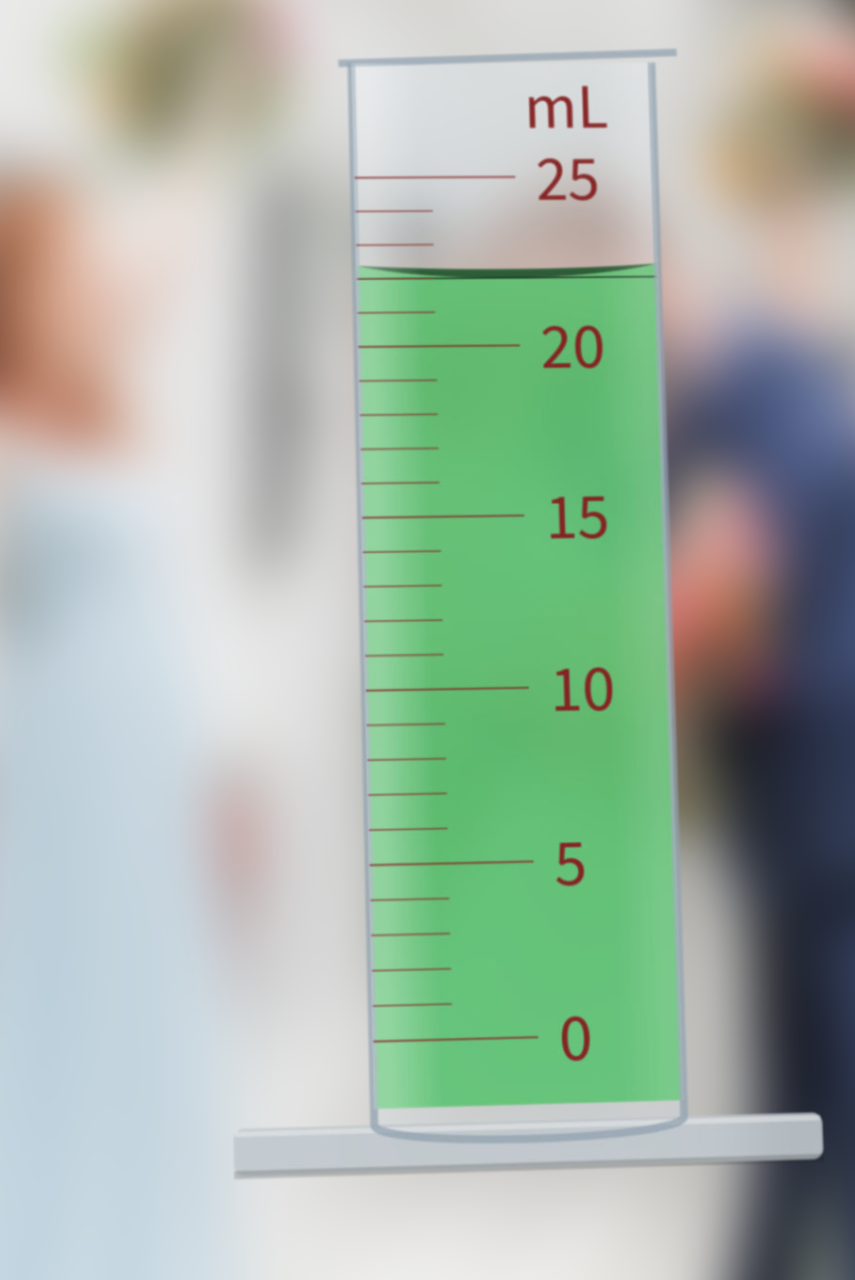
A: 22 mL
